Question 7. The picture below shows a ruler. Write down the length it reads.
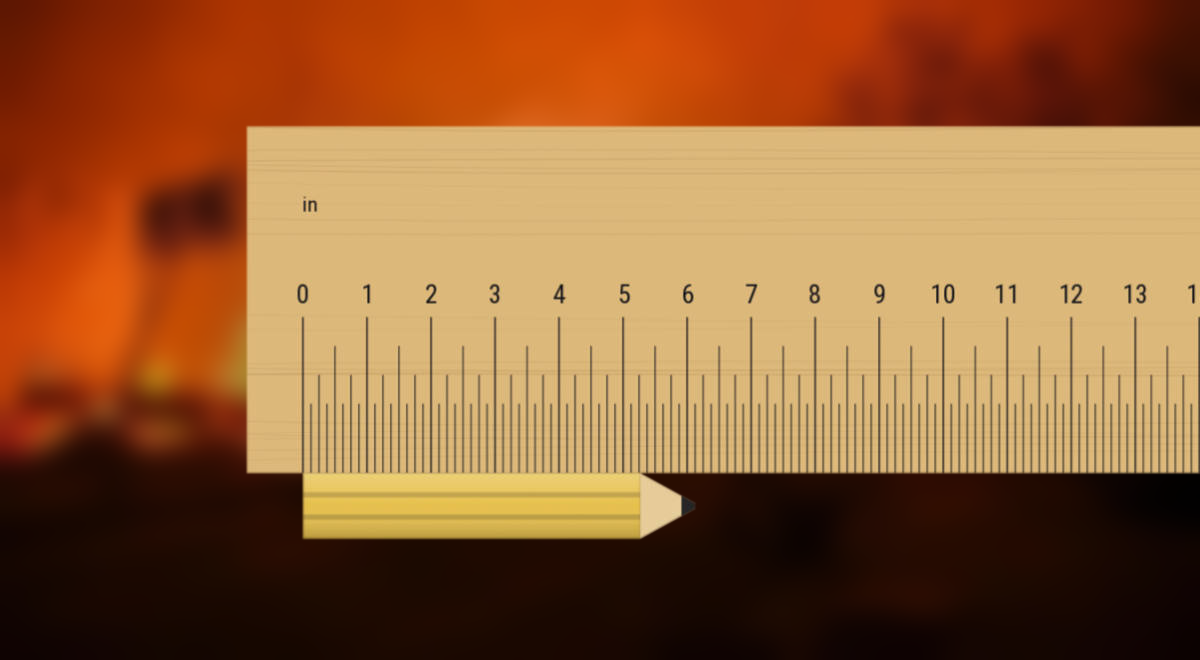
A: 6.125 in
